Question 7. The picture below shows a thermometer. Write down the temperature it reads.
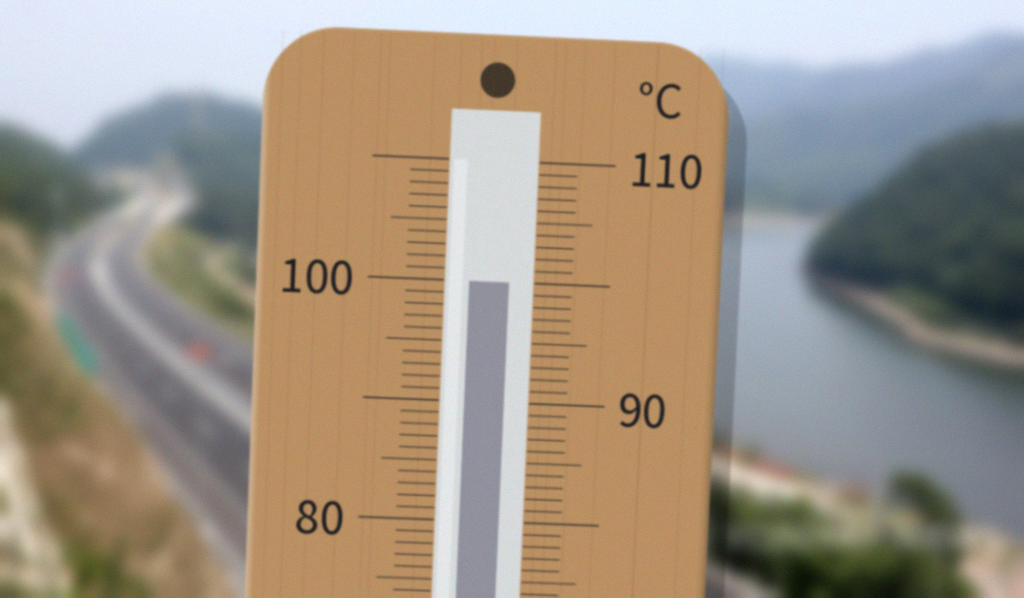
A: 100 °C
